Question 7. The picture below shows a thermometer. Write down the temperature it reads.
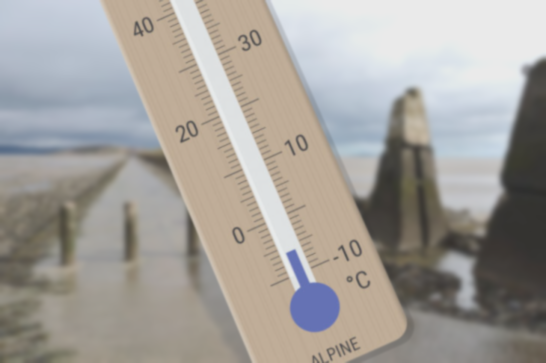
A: -6 °C
